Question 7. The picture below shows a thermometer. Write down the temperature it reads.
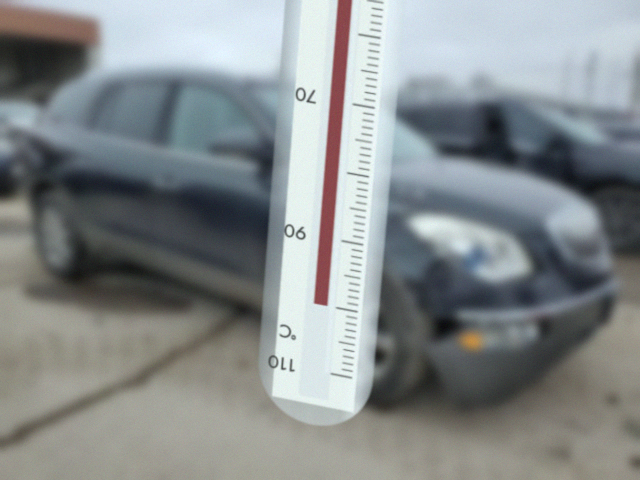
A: 100 °C
